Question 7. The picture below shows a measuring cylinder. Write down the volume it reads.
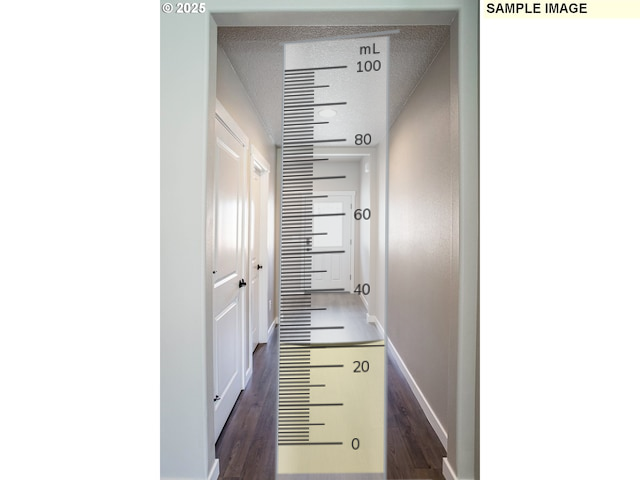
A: 25 mL
